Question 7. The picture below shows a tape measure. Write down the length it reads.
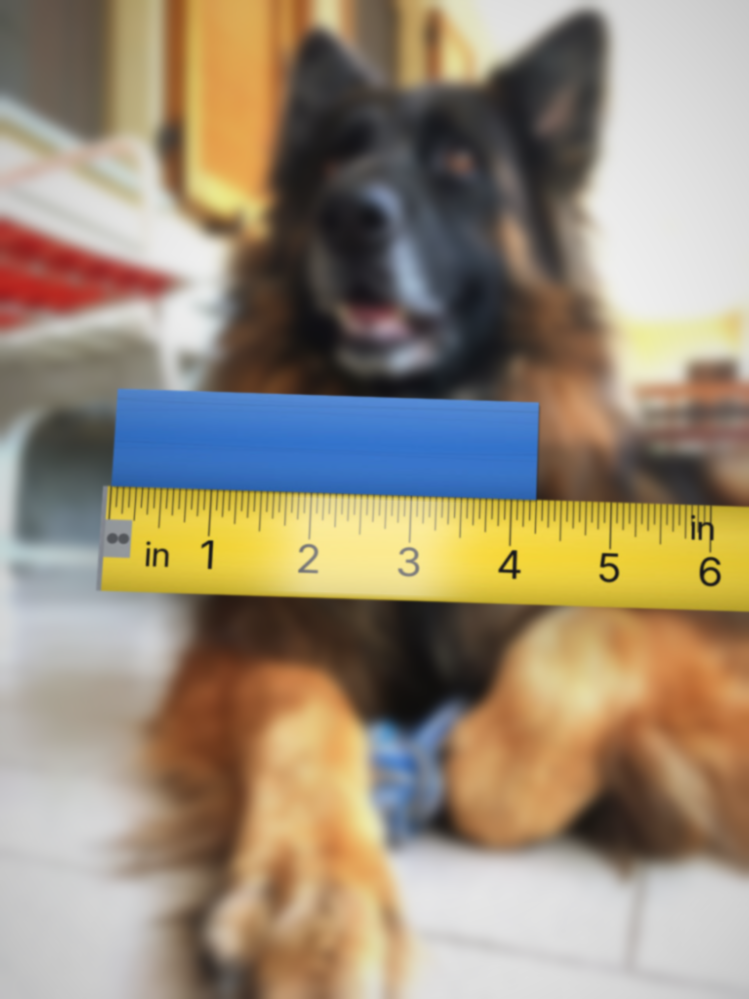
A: 4.25 in
